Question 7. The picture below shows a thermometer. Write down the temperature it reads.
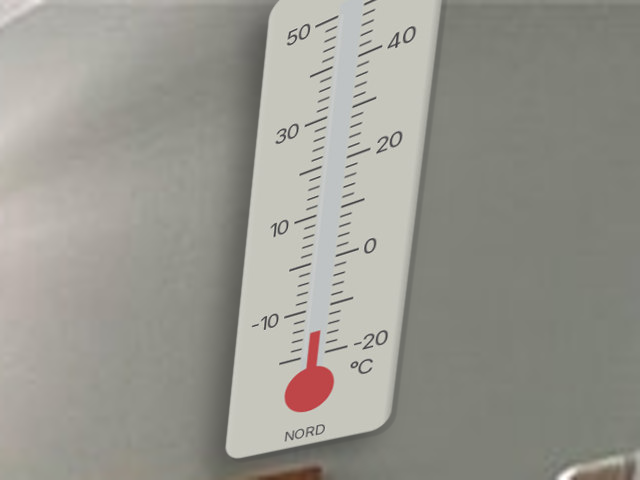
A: -15 °C
